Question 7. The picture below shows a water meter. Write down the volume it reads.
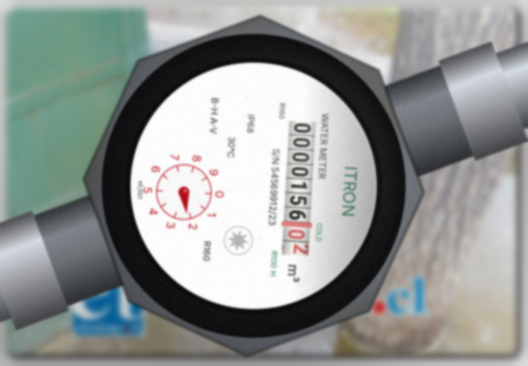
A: 156.022 m³
